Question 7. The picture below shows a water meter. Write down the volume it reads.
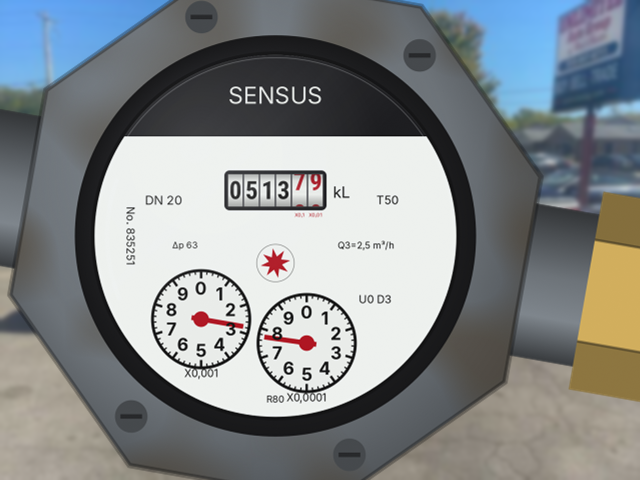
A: 513.7927 kL
